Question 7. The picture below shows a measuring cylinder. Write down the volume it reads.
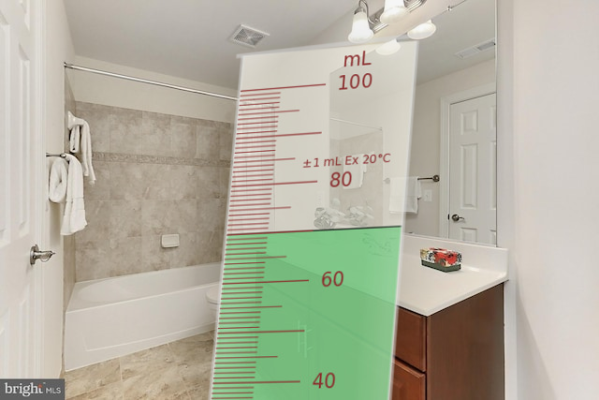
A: 70 mL
